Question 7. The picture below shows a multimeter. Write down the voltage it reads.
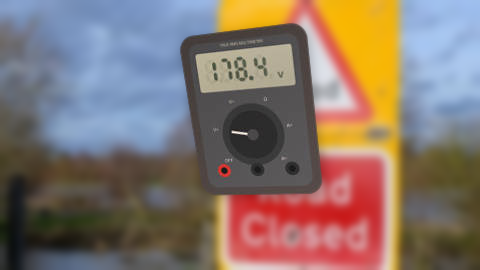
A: 178.4 V
